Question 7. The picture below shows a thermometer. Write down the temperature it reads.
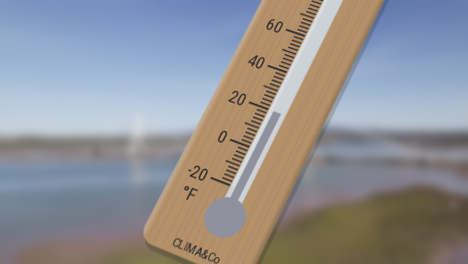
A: 20 °F
